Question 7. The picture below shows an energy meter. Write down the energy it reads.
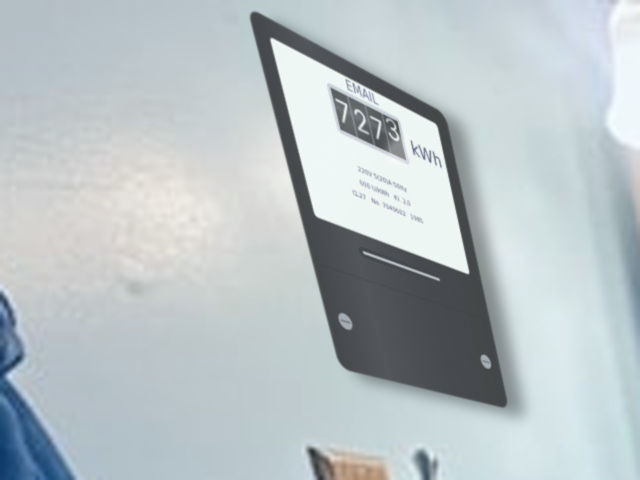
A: 7273 kWh
